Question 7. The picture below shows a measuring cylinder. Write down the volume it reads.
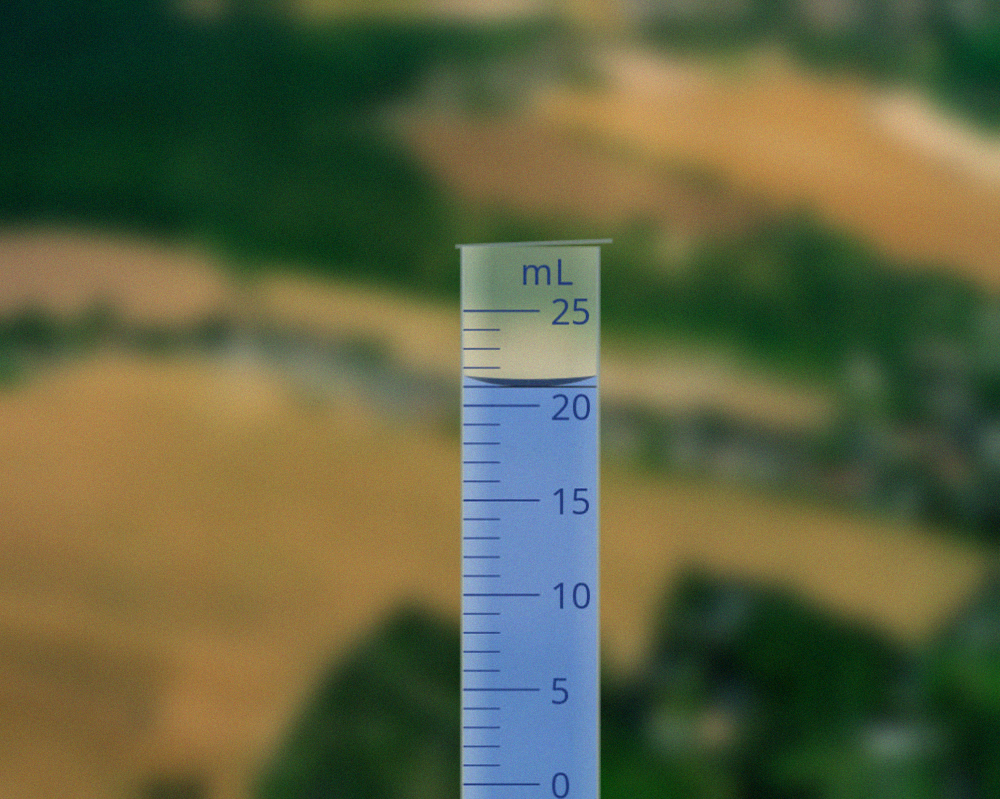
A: 21 mL
